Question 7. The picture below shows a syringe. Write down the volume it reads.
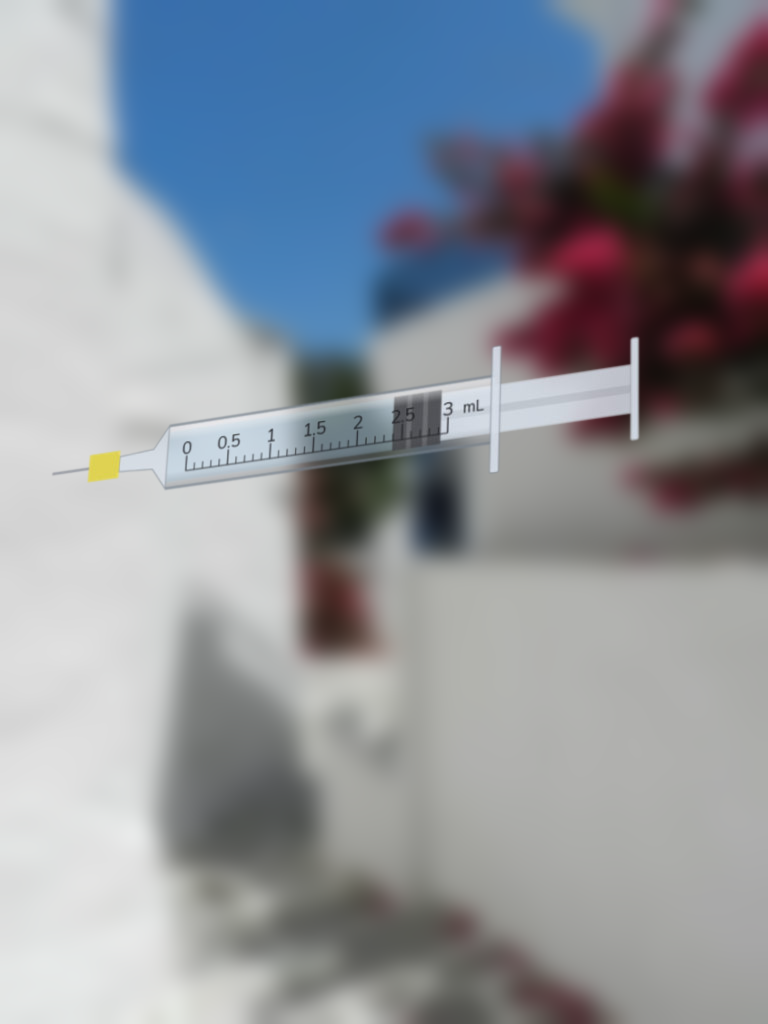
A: 2.4 mL
